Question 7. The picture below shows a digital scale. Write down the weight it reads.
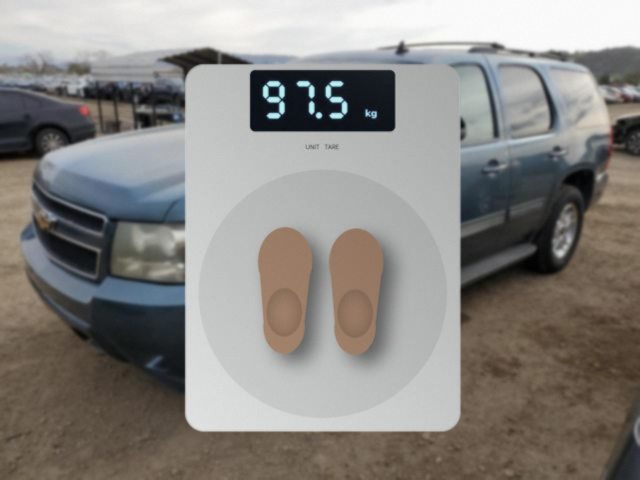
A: 97.5 kg
